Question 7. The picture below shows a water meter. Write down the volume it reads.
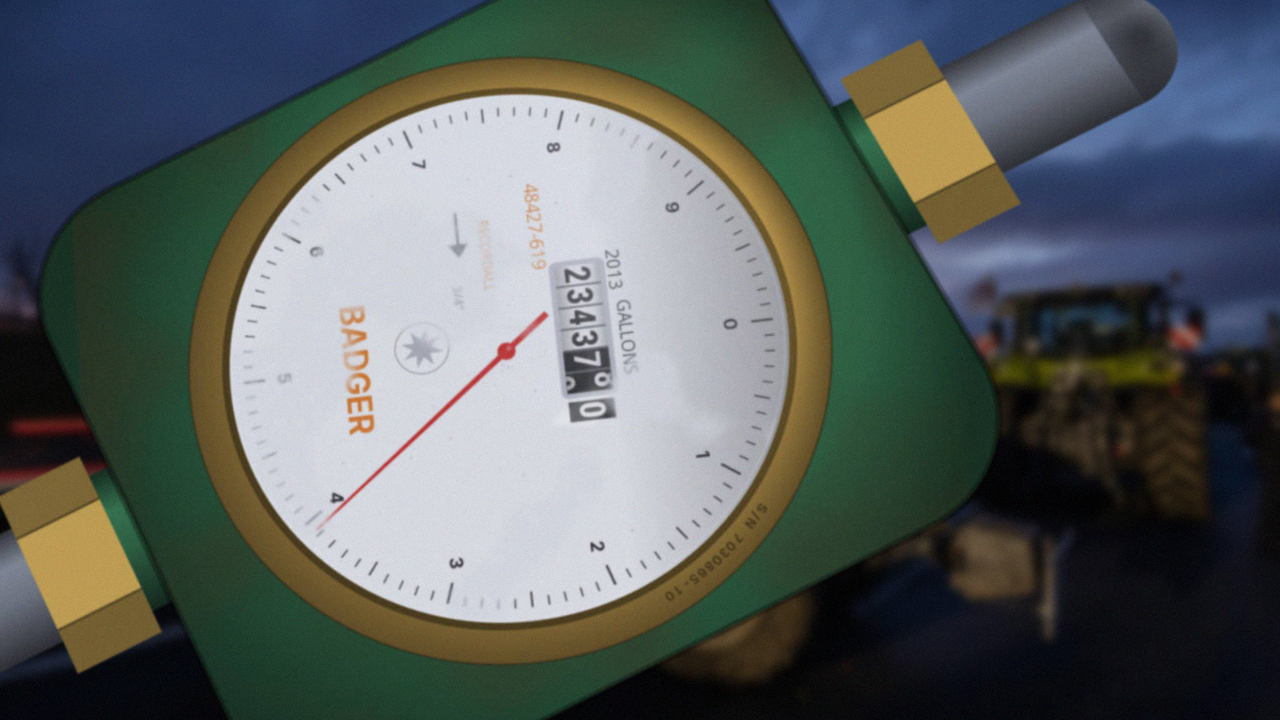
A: 2343783.9 gal
